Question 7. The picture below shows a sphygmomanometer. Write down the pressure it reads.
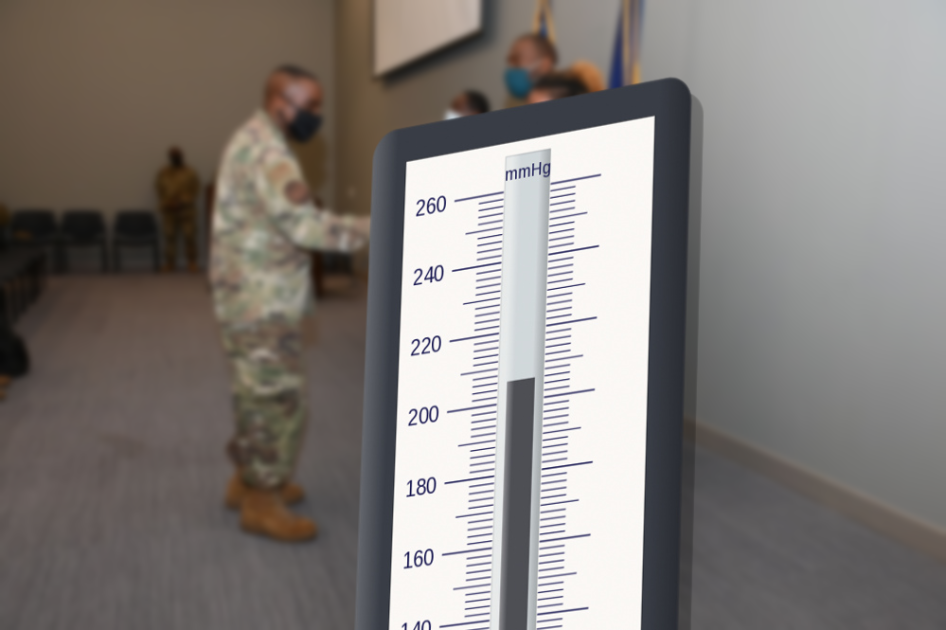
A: 206 mmHg
